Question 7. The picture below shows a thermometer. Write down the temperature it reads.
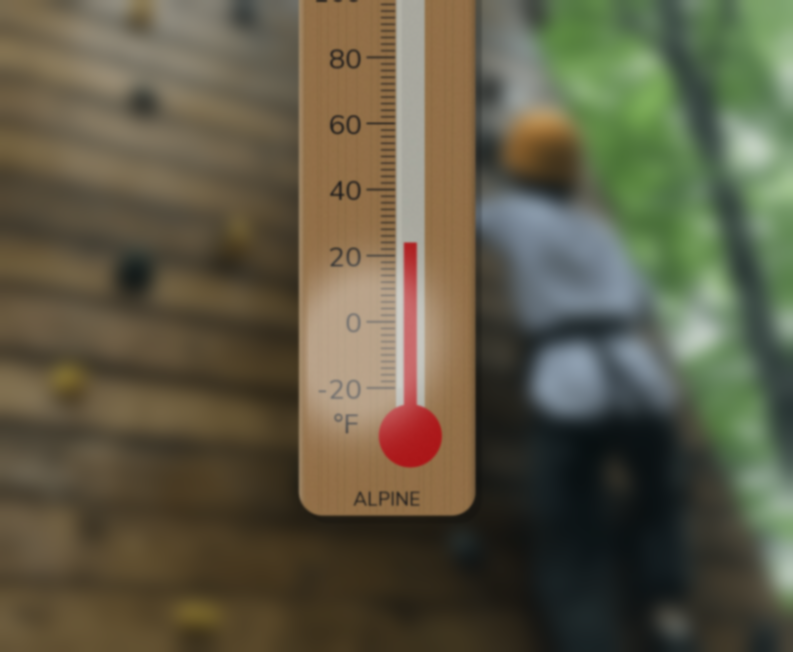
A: 24 °F
